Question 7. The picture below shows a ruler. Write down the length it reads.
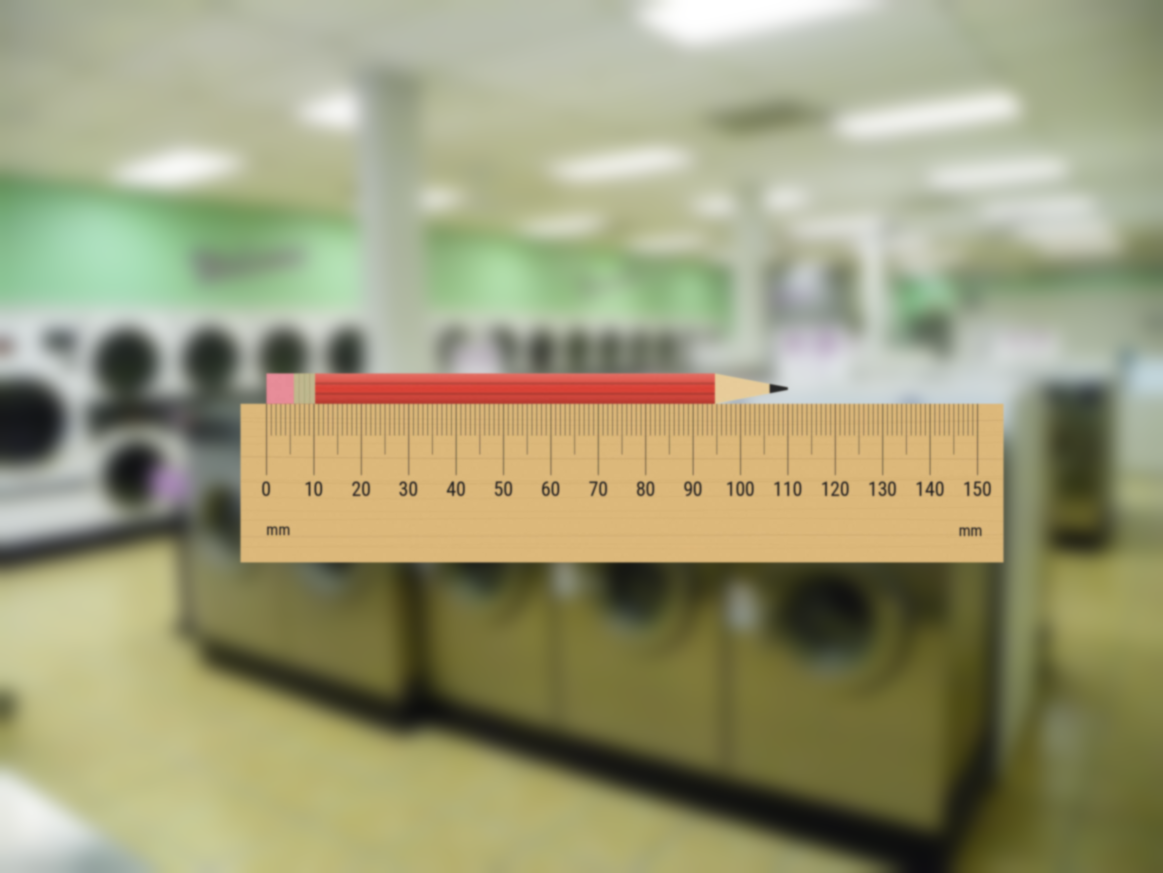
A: 110 mm
